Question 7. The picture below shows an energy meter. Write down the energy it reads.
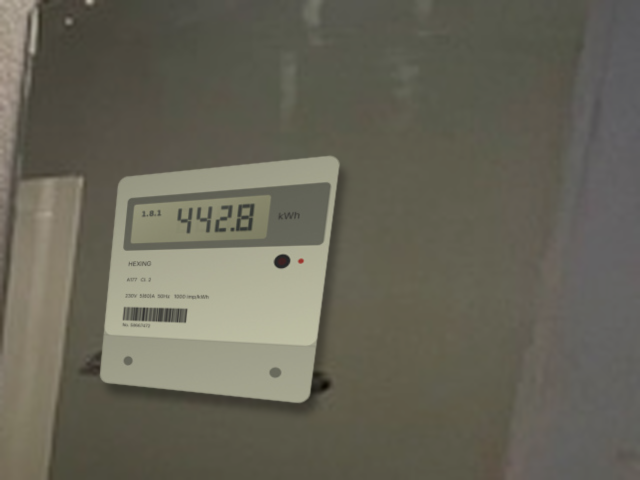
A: 442.8 kWh
